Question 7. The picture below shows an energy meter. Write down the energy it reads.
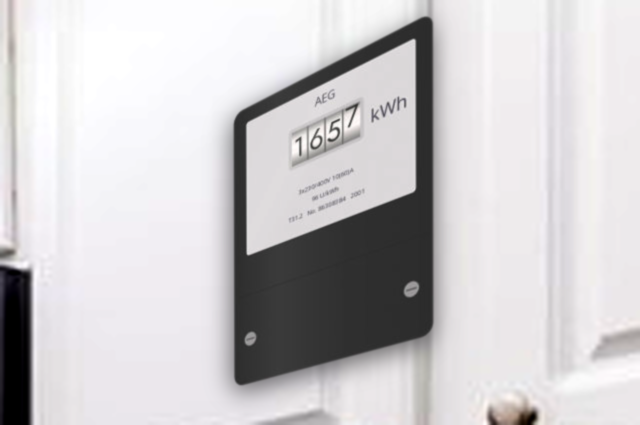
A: 1657 kWh
